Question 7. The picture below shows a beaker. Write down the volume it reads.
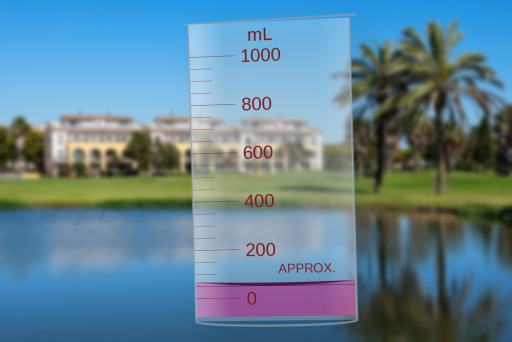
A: 50 mL
